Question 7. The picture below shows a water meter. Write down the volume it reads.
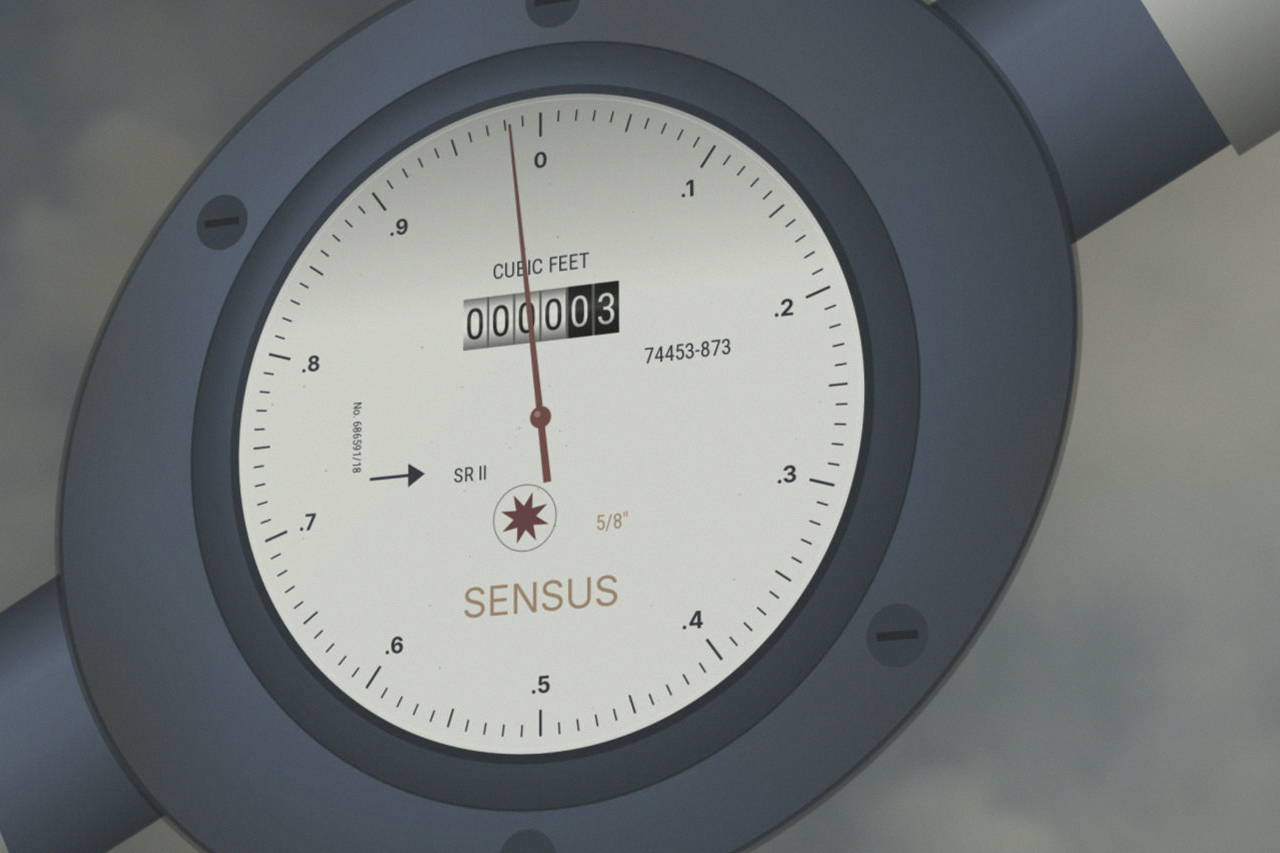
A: 2.98 ft³
